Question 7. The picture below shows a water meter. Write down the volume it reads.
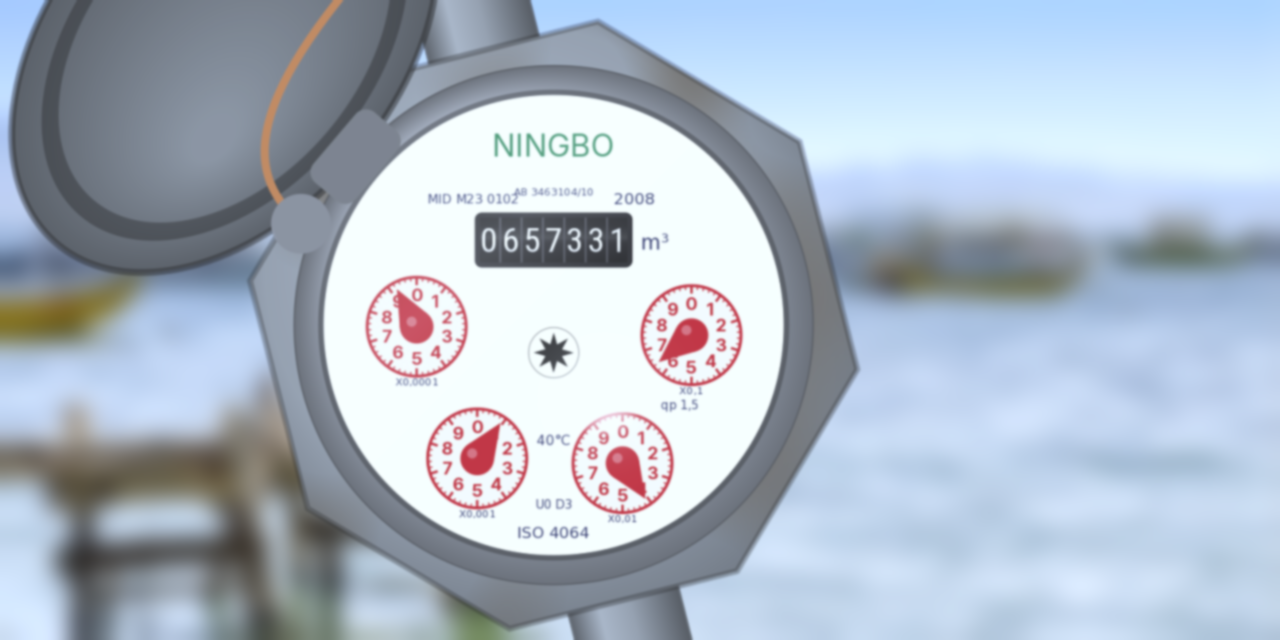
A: 657331.6409 m³
